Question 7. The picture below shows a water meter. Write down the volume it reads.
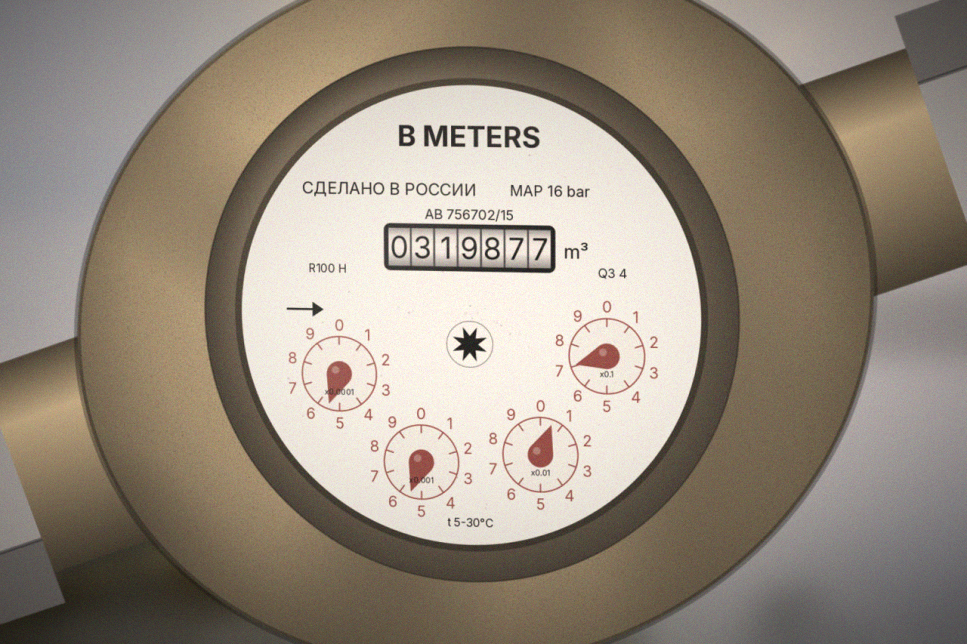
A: 319877.7055 m³
